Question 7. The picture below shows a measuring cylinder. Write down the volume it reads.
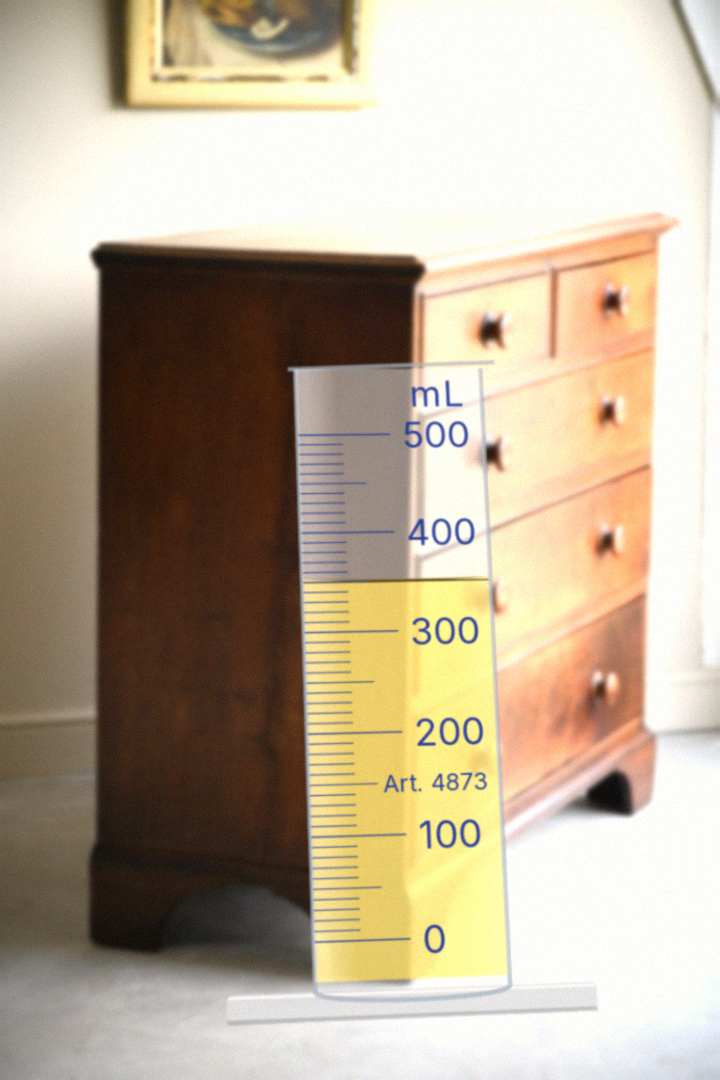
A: 350 mL
